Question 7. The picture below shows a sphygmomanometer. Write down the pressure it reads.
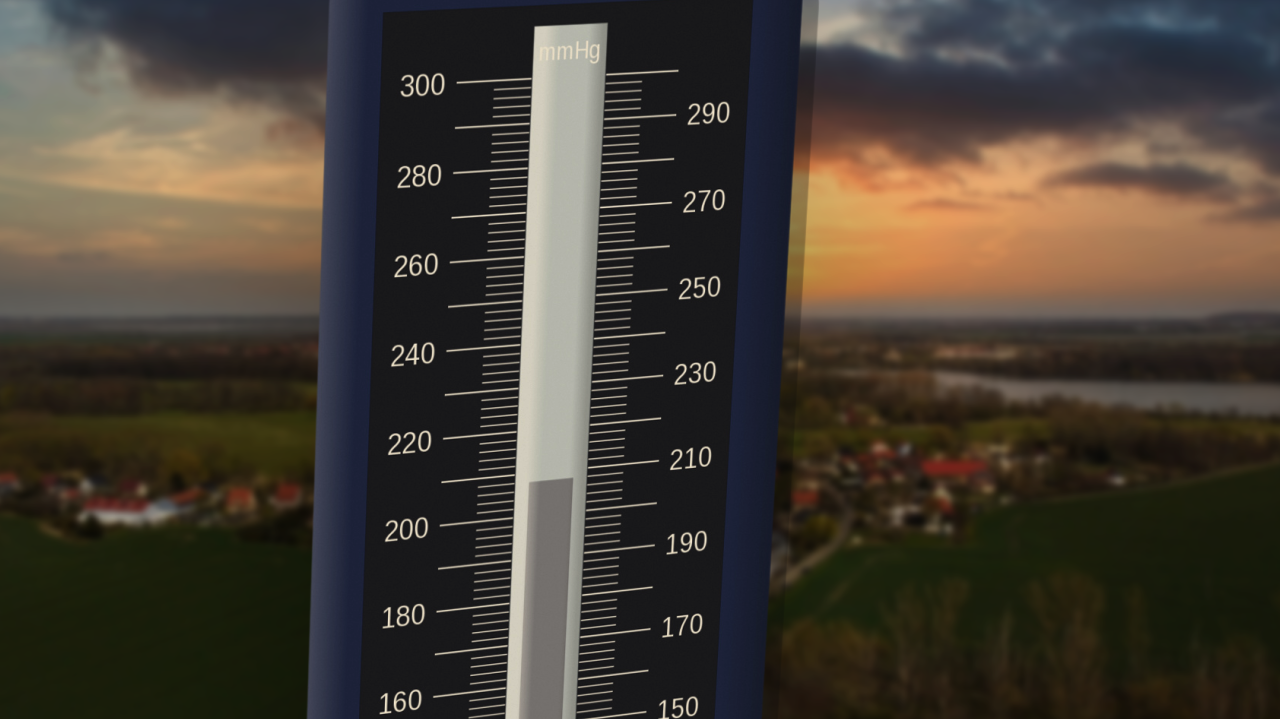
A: 208 mmHg
